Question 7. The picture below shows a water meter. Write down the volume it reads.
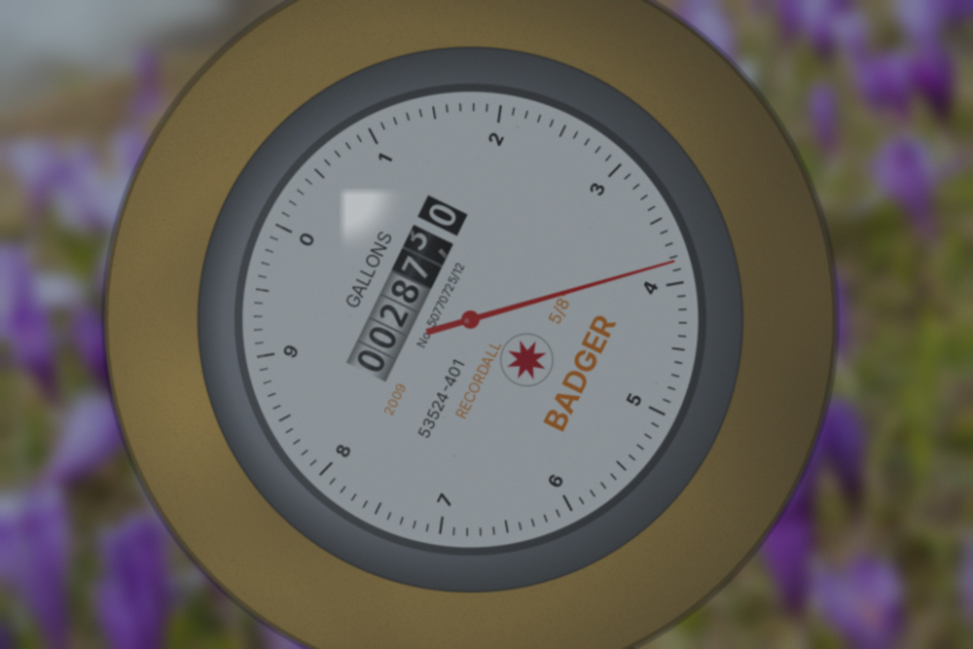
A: 28733.8 gal
